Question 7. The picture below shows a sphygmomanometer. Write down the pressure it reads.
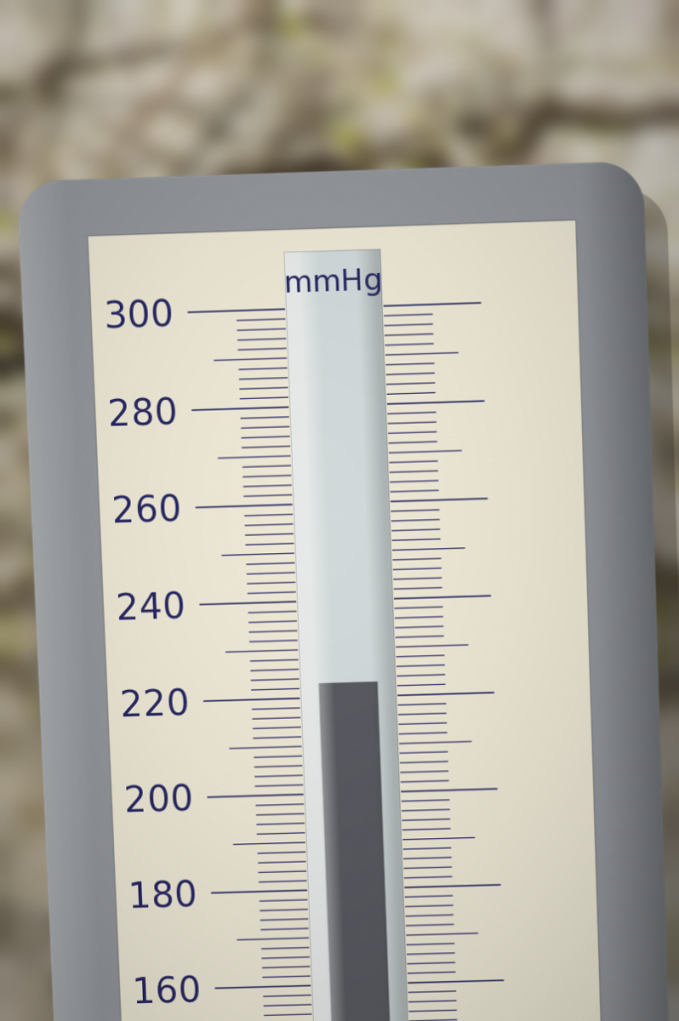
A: 223 mmHg
